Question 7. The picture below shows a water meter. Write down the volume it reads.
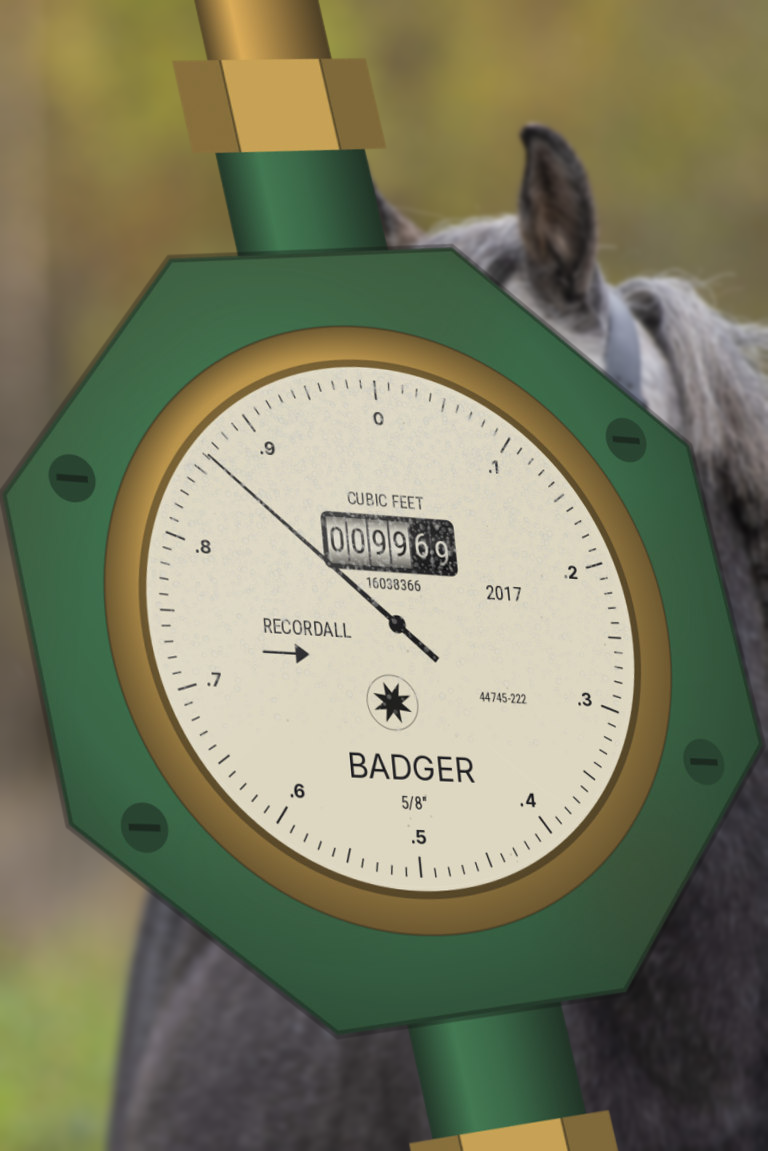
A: 9968.86 ft³
